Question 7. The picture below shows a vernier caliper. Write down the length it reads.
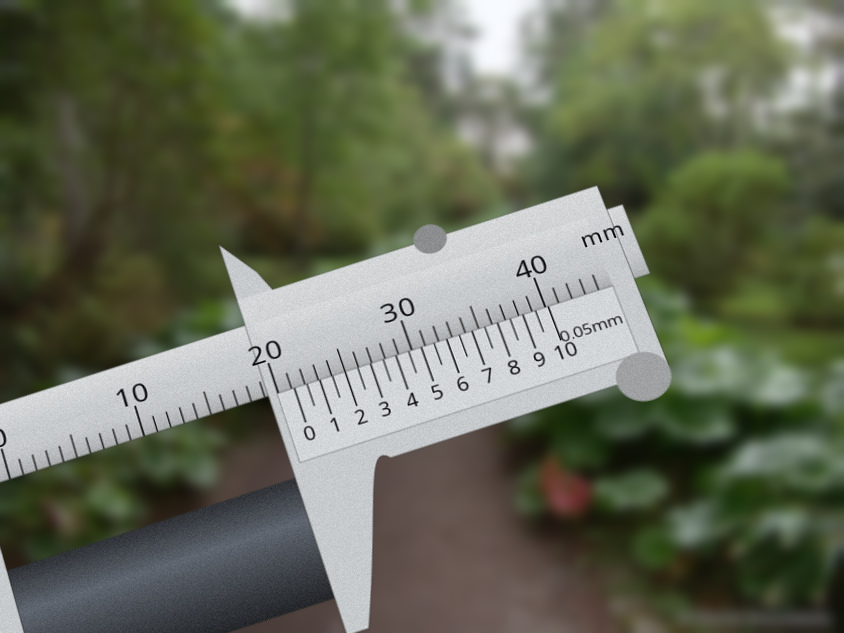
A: 21.2 mm
